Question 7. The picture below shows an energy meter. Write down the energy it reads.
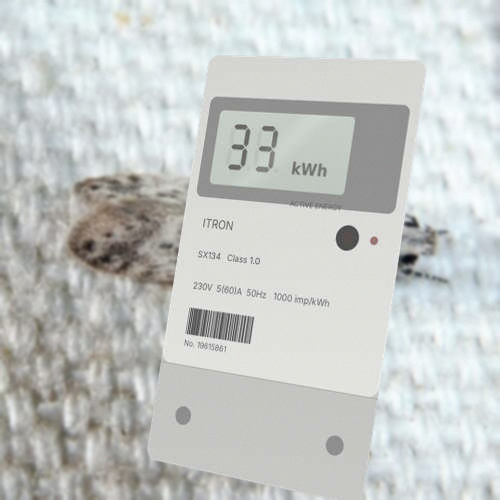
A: 33 kWh
